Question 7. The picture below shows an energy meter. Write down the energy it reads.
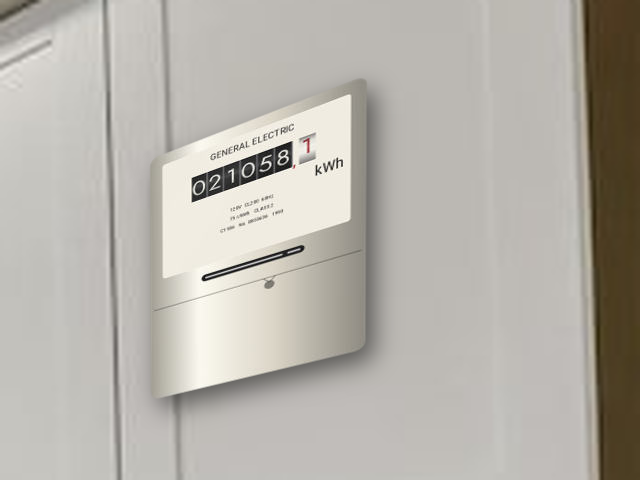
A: 21058.1 kWh
